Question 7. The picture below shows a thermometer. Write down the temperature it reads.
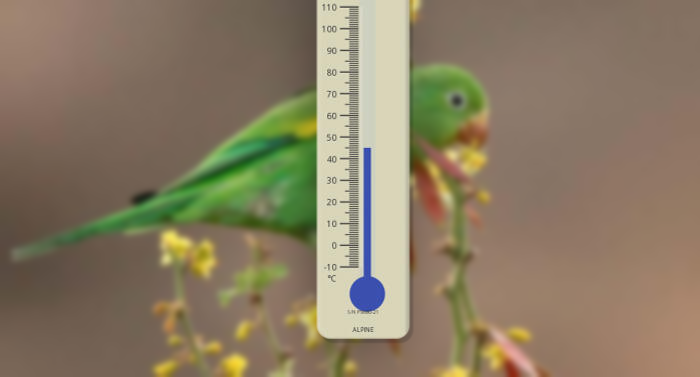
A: 45 °C
